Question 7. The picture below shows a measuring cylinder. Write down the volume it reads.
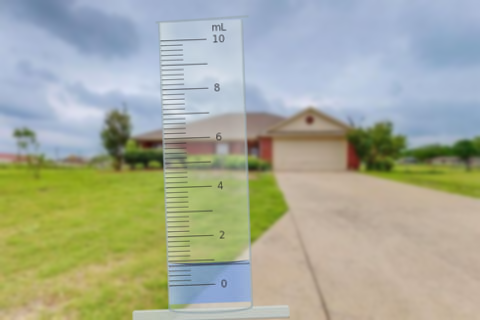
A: 0.8 mL
